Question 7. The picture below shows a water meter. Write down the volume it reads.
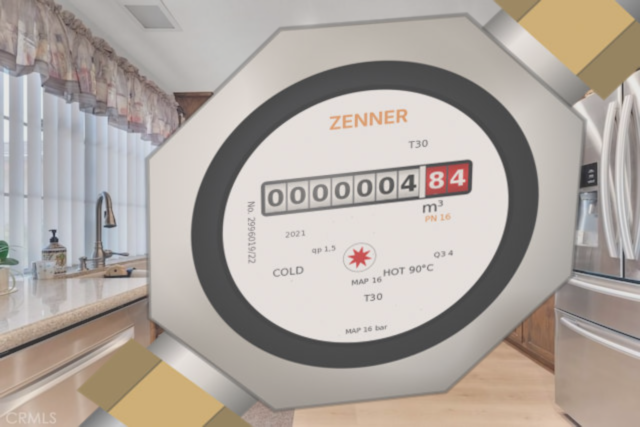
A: 4.84 m³
